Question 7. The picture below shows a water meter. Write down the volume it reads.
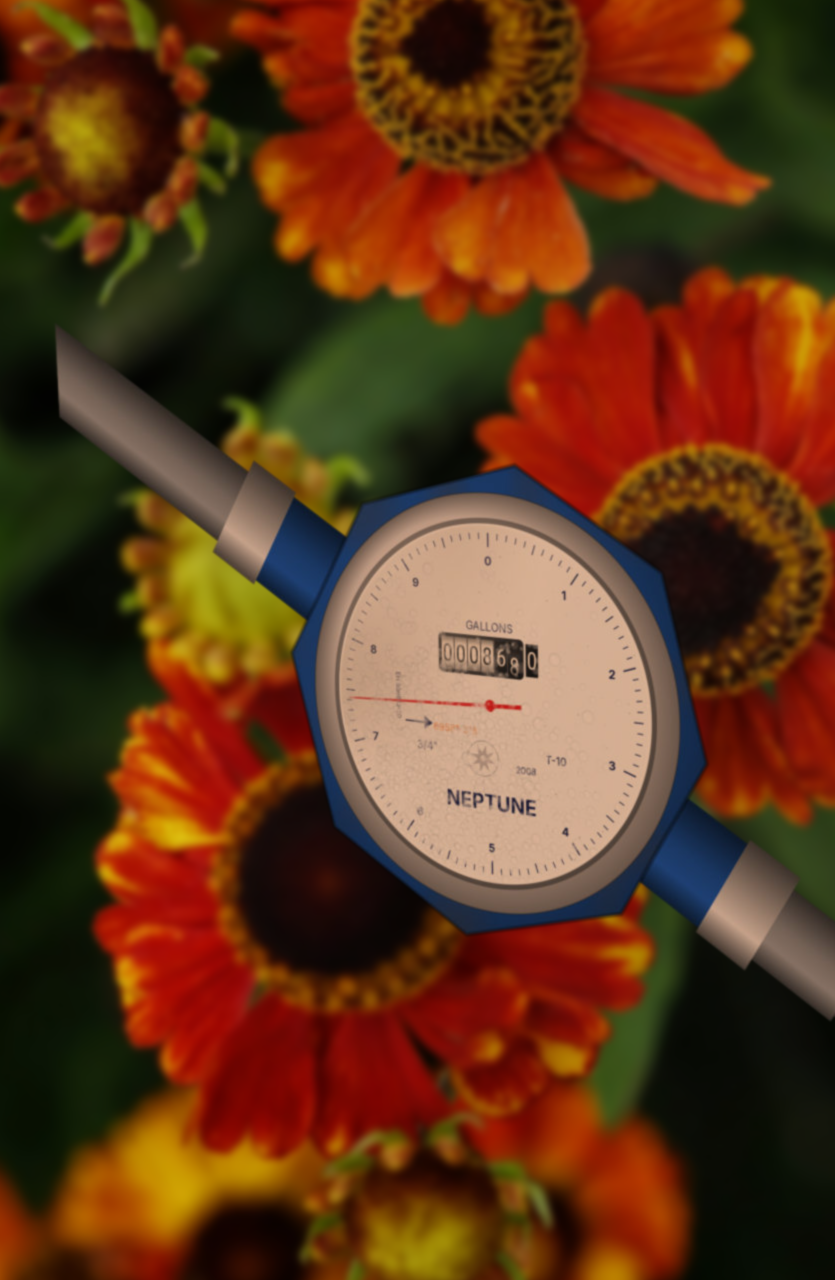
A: 8677.4 gal
